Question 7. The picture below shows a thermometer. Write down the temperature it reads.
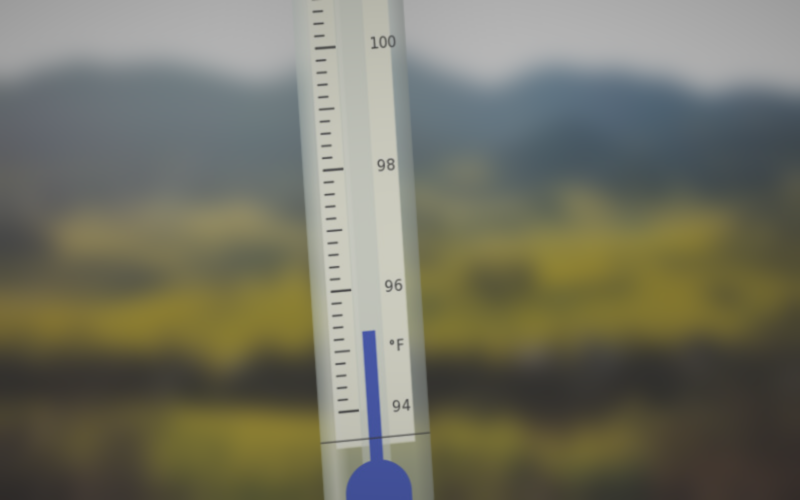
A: 95.3 °F
